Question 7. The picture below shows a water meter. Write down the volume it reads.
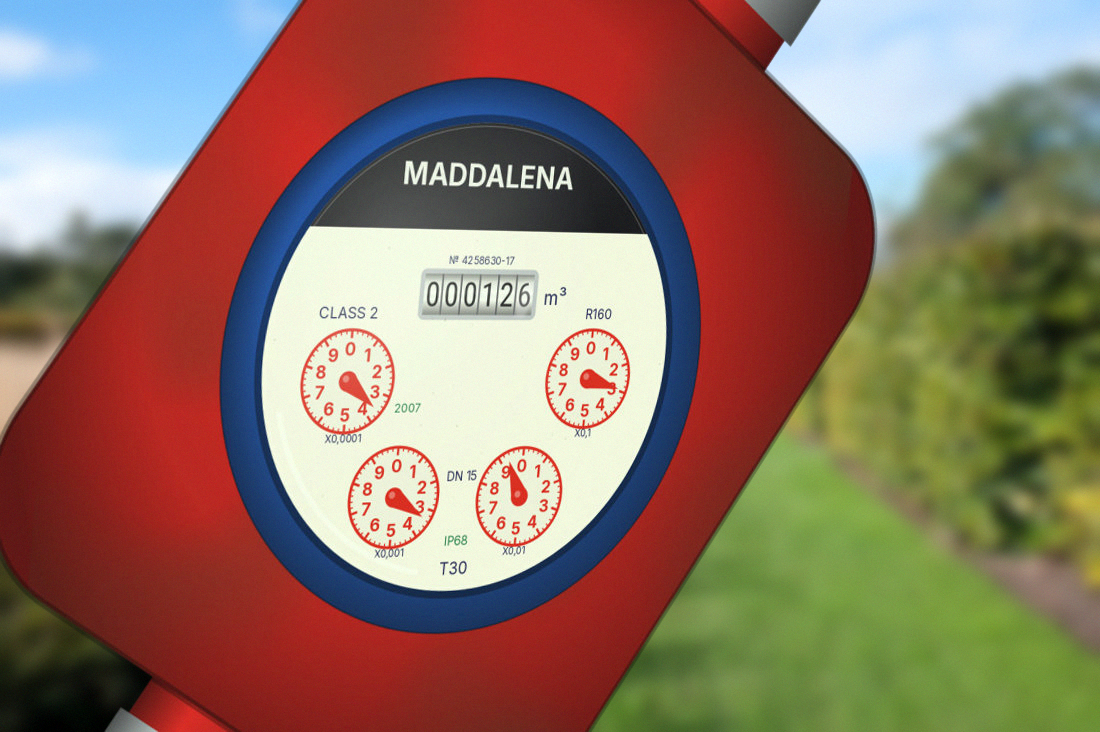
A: 126.2933 m³
